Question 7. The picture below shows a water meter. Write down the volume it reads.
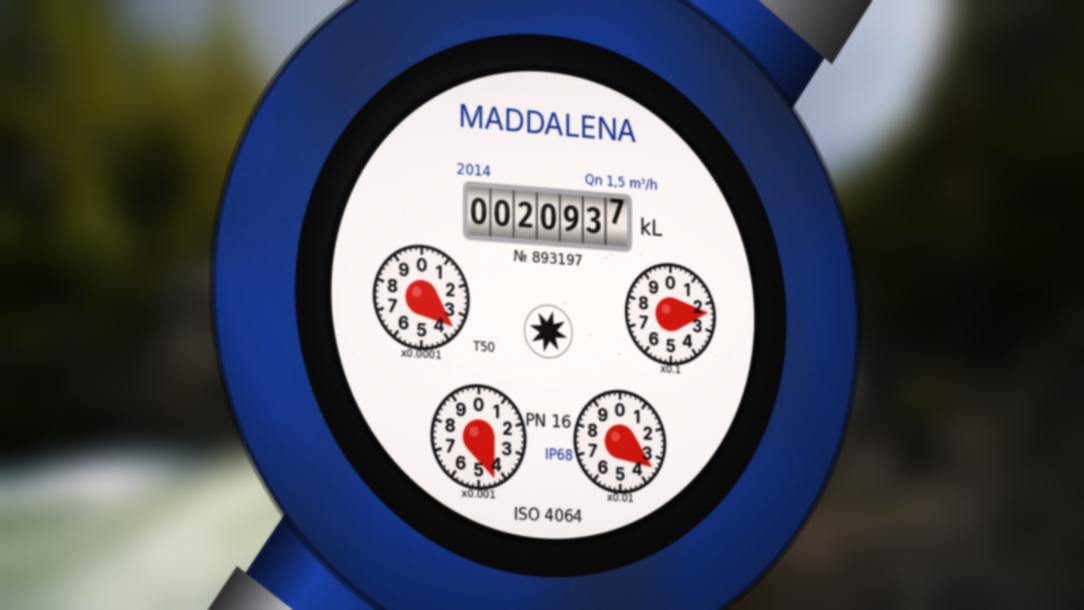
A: 20937.2343 kL
